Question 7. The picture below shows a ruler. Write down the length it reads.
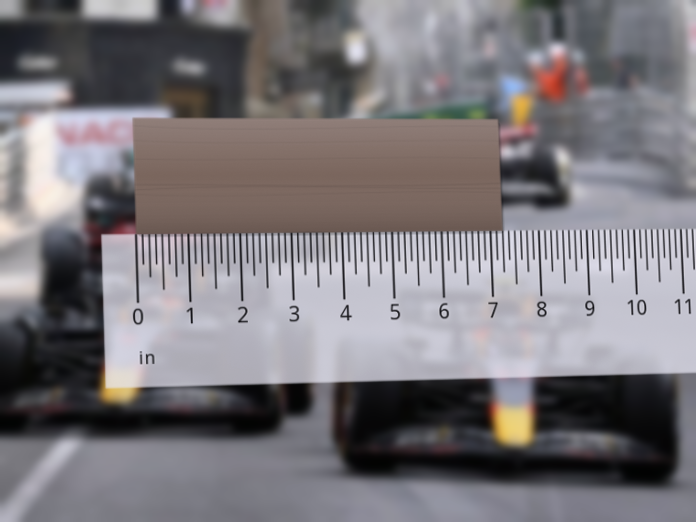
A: 7.25 in
